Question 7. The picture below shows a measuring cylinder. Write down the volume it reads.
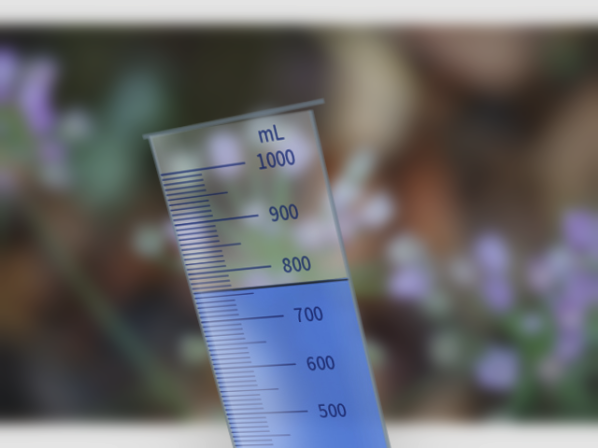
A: 760 mL
